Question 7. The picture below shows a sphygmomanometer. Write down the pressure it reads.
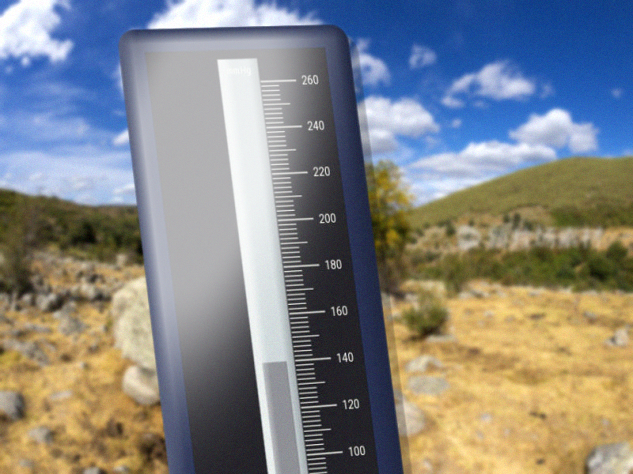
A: 140 mmHg
